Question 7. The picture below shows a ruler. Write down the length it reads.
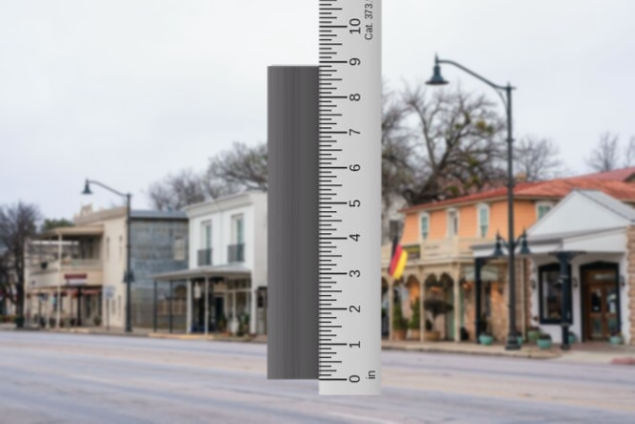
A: 8.875 in
